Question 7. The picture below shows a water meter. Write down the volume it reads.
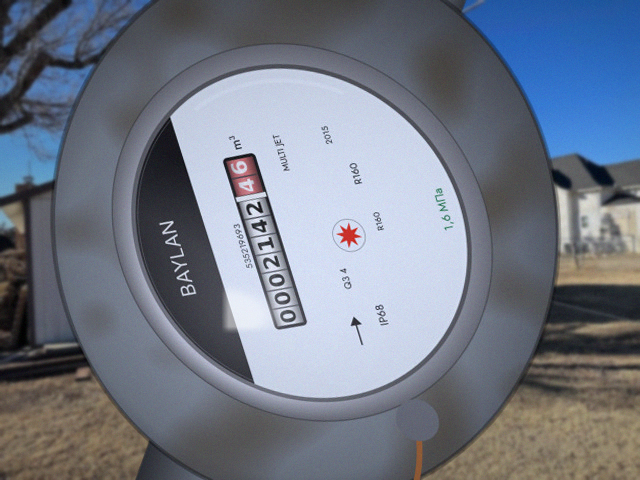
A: 2142.46 m³
